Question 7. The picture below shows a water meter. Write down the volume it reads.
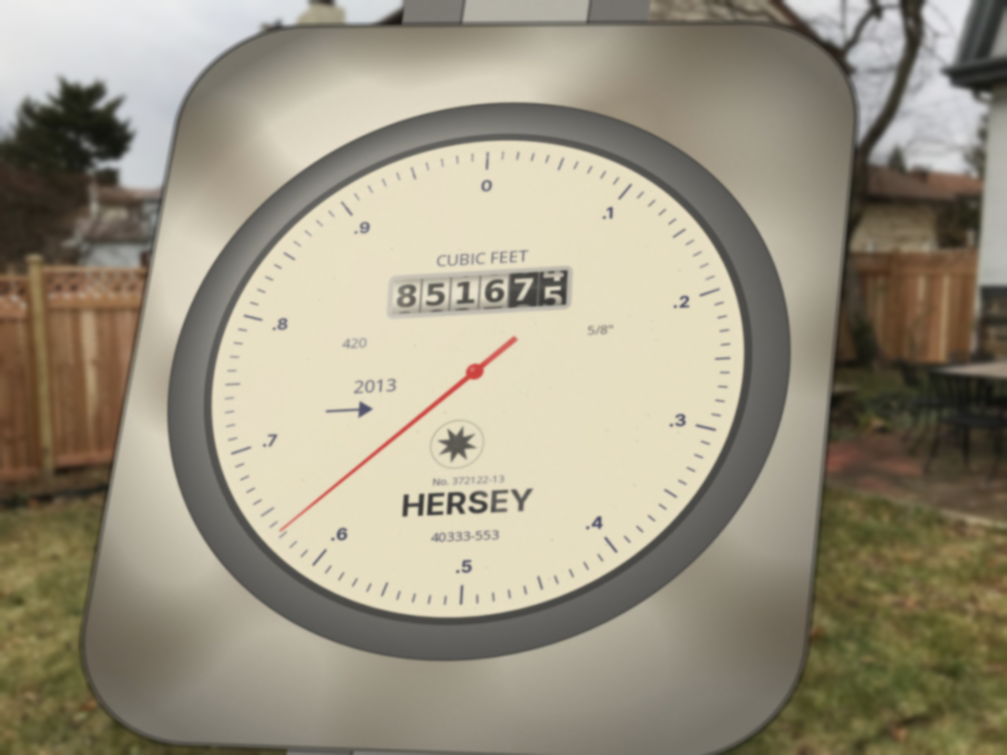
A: 851674.63 ft³
